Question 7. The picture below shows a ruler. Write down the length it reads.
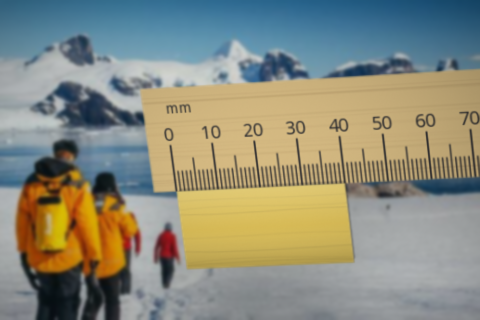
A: 40 mm
